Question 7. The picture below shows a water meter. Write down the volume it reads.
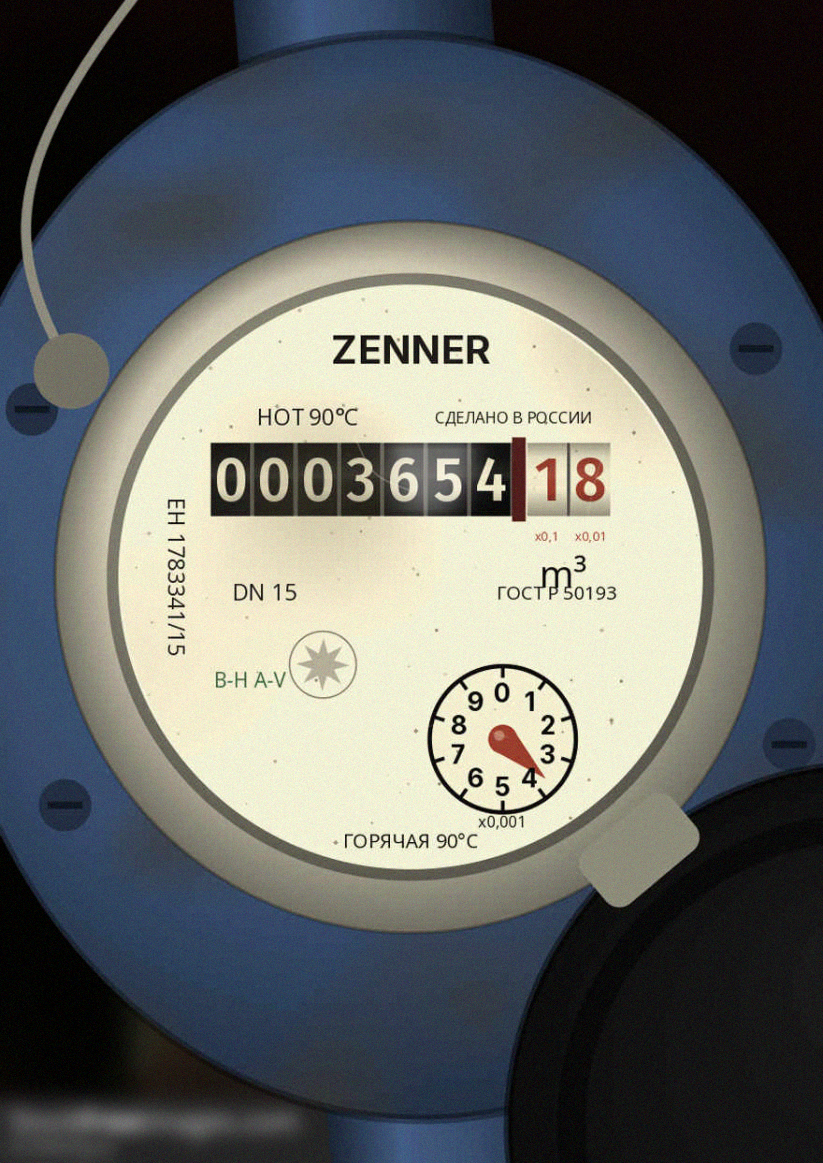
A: 3654.183 m³
